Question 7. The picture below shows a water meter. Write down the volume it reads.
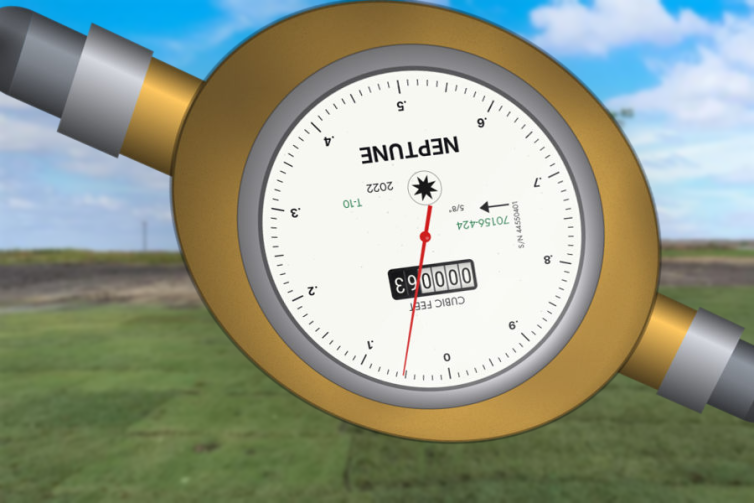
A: 63.05 ft³
